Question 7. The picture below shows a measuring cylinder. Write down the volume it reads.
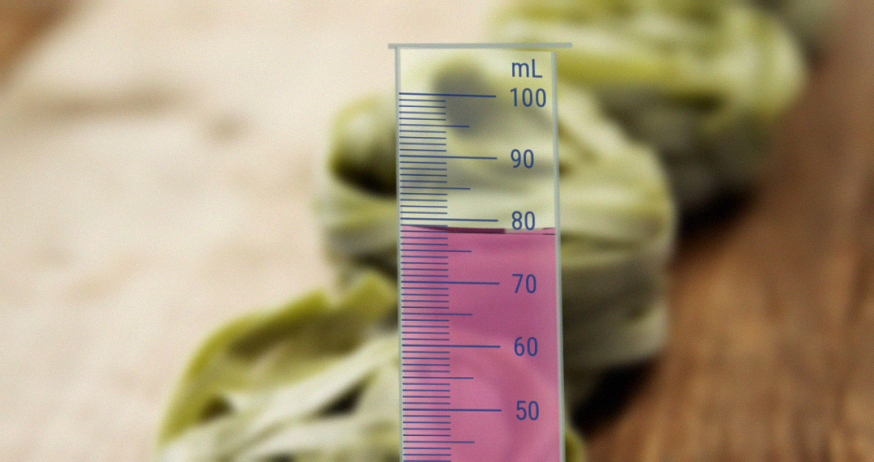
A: 78 mL
